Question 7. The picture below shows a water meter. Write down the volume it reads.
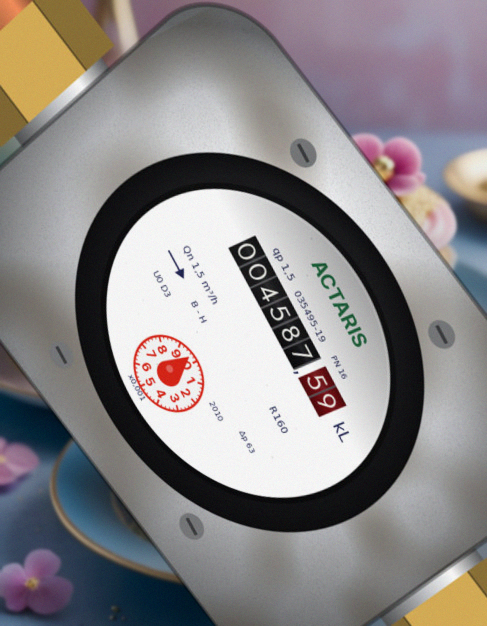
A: 4587.589 kL
